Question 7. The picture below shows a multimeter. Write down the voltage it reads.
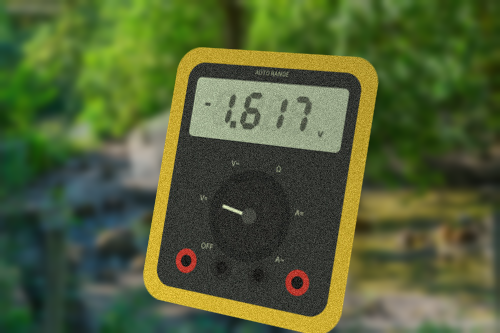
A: -1.617 V
